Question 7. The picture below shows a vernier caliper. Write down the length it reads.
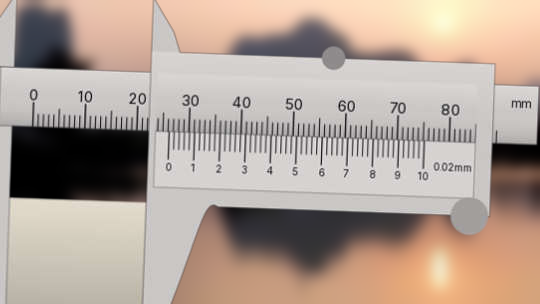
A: 26.2 mm
